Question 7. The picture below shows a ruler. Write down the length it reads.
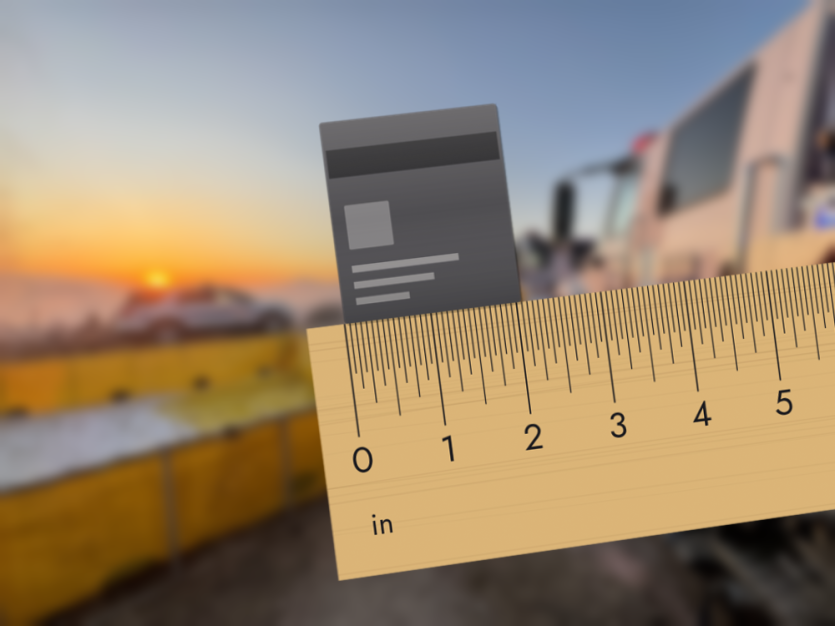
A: 2.0625 in
